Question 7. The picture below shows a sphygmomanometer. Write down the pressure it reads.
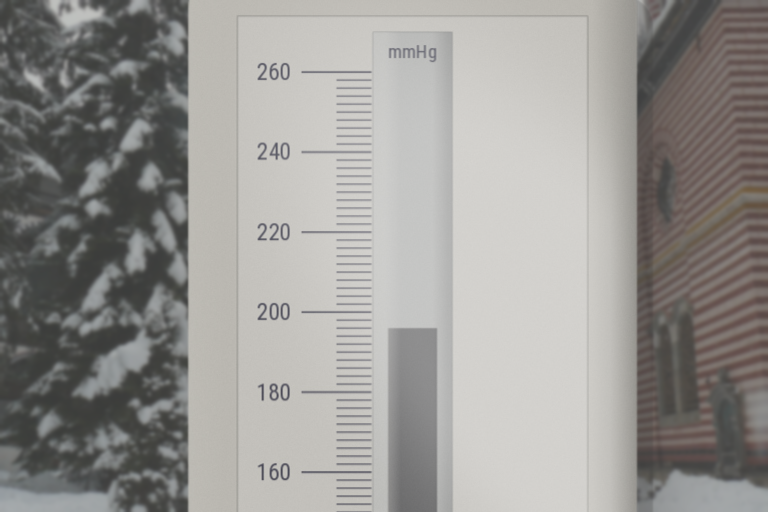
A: 196 mmHg
